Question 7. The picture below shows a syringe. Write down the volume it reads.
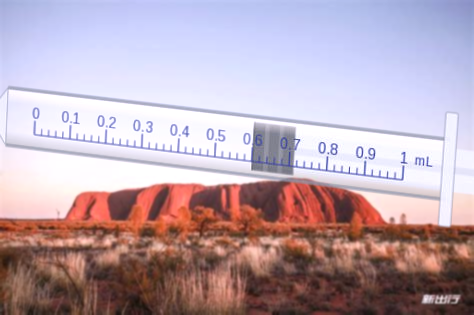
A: 0.6 mL
